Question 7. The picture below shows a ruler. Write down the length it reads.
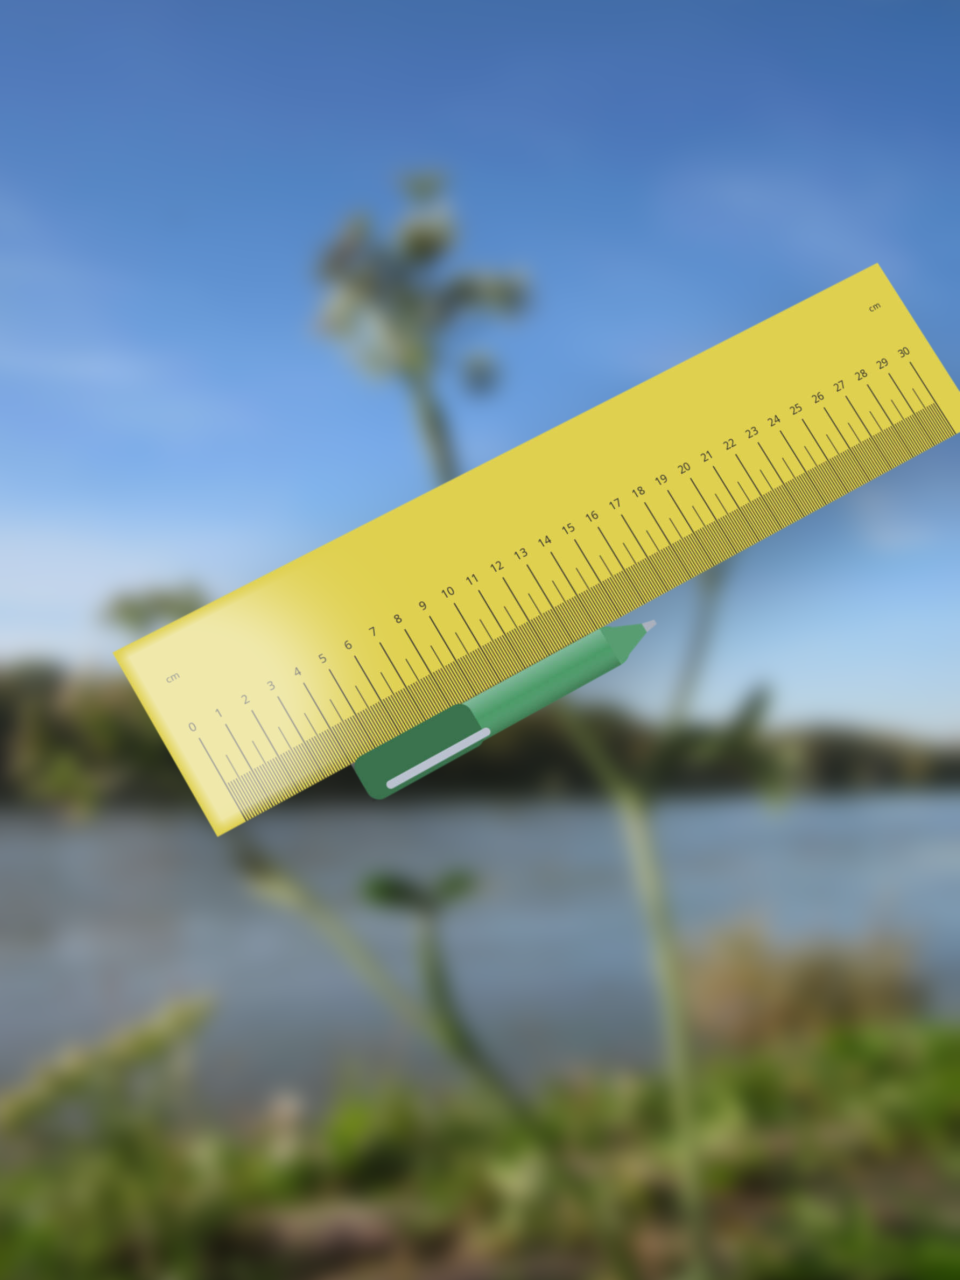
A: 12 cm
